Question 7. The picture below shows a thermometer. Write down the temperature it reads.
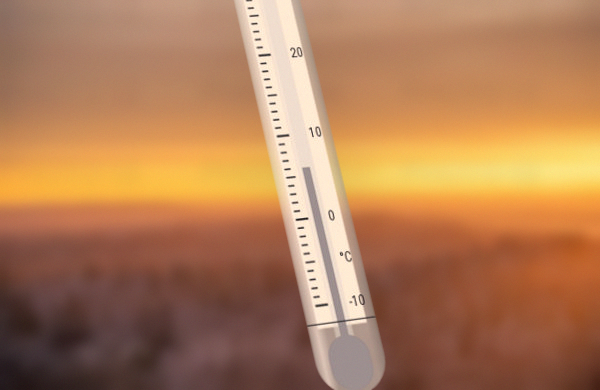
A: 6 °C
